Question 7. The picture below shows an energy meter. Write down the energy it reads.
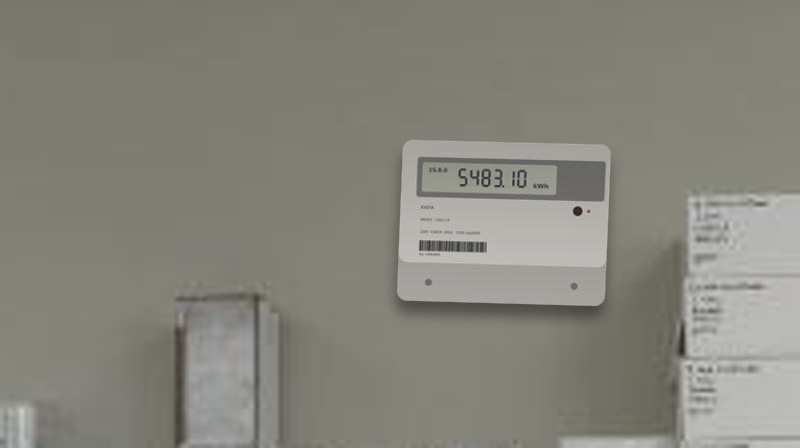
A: 5483.10 kWh
